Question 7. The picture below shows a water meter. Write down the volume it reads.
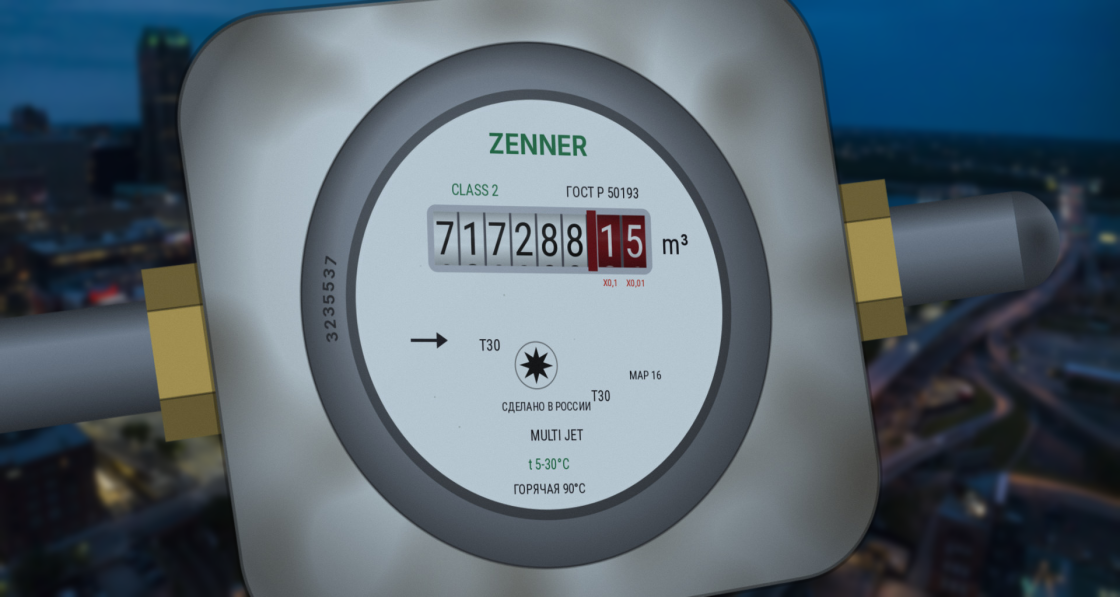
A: 717288.15 m³
